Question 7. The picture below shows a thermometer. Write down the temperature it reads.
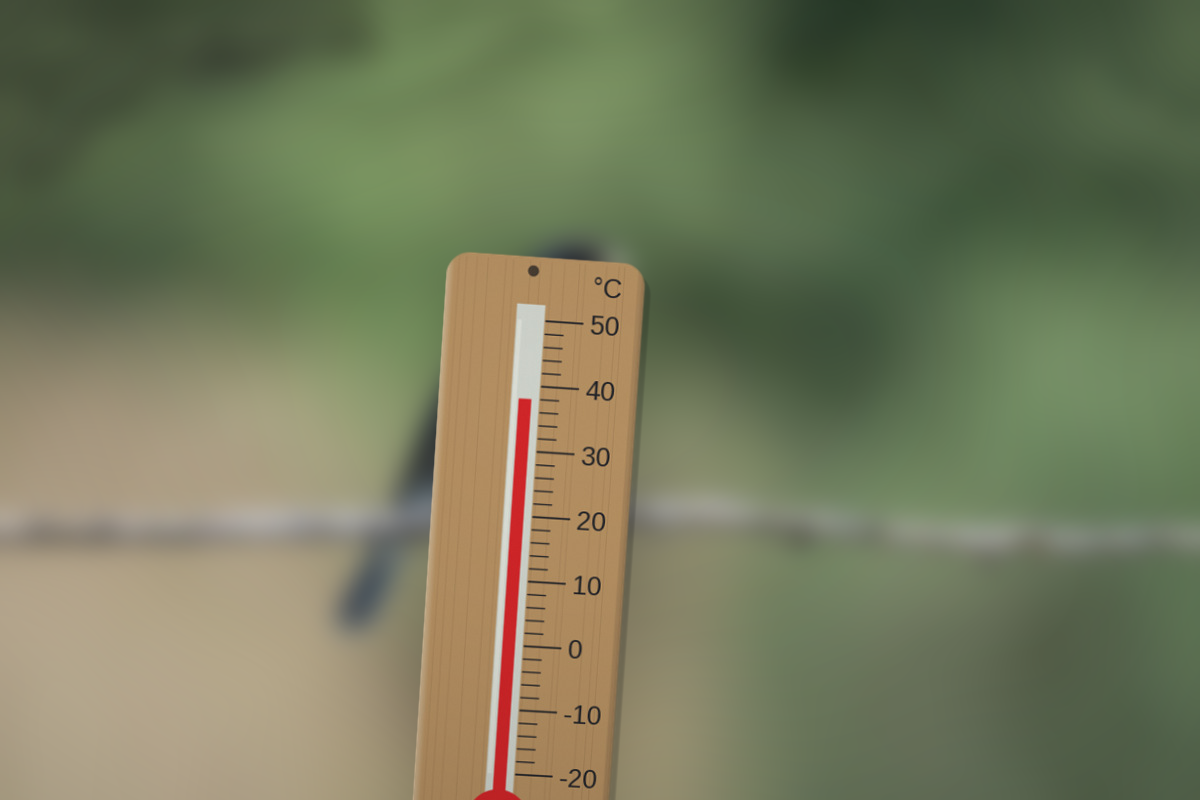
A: 38 °C
